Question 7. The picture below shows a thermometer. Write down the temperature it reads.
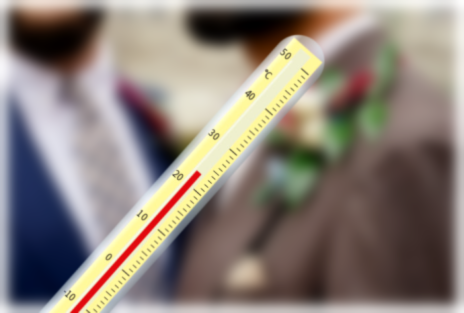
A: 23 °C
